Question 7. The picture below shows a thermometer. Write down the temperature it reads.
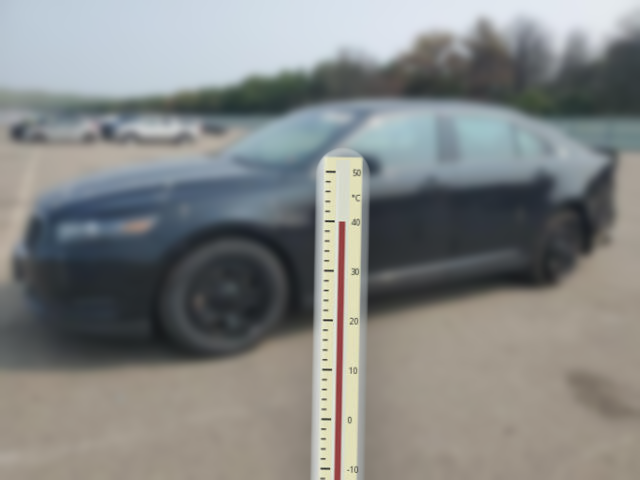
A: 40 °C
